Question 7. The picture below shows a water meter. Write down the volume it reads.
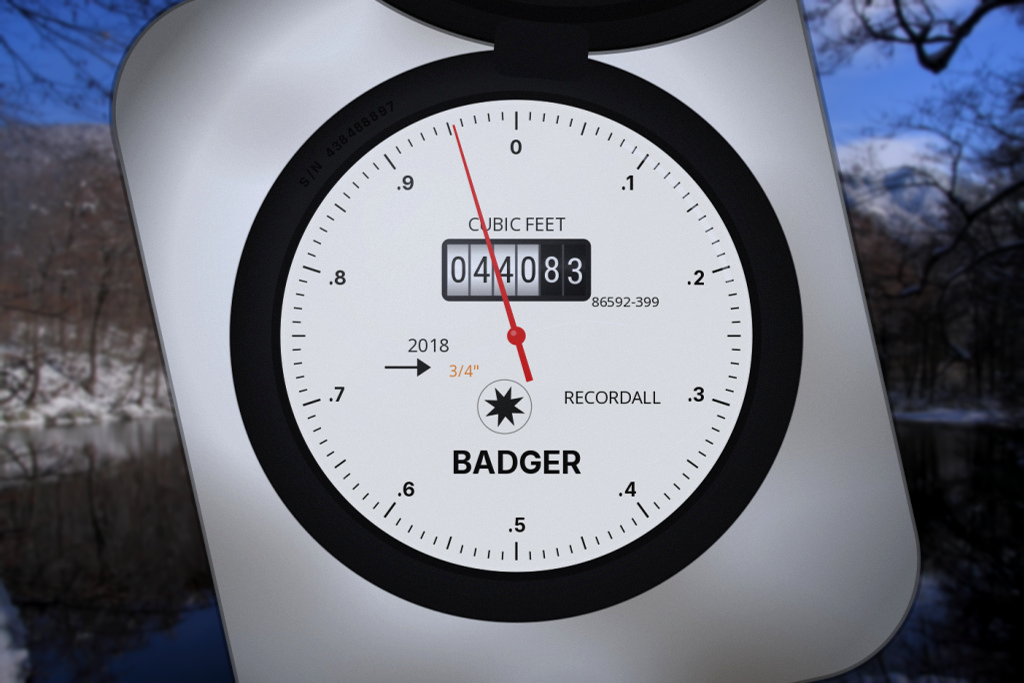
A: 44082.95 ft³
